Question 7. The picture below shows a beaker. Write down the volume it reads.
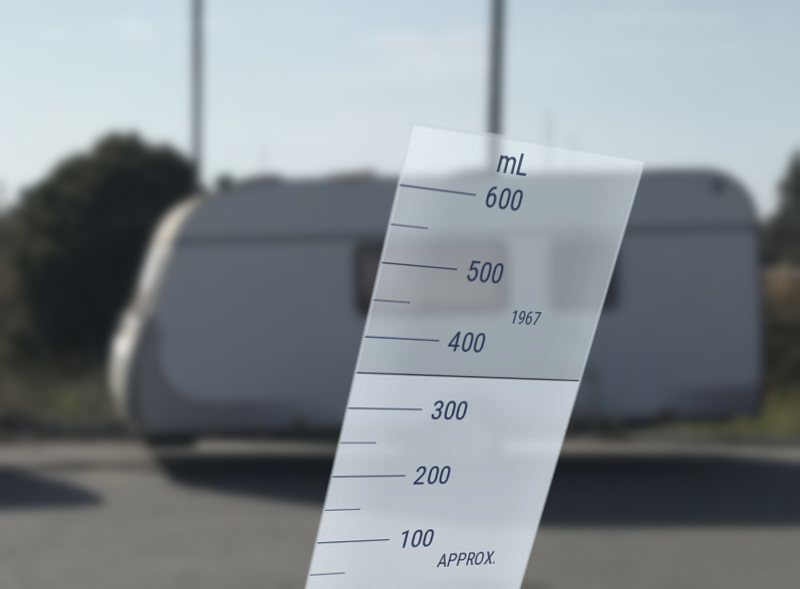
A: 350 mL
